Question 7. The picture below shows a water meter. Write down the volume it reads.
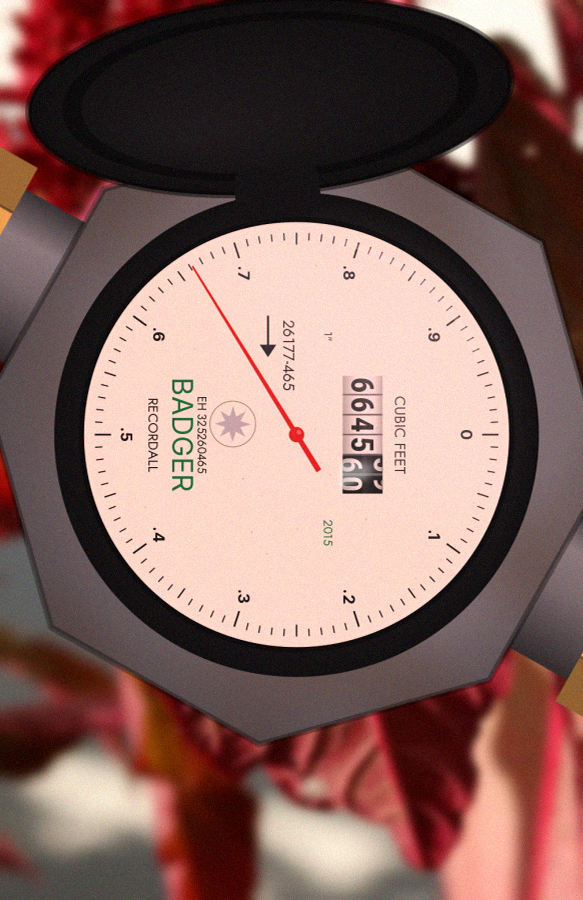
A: 664559.66 ft³
